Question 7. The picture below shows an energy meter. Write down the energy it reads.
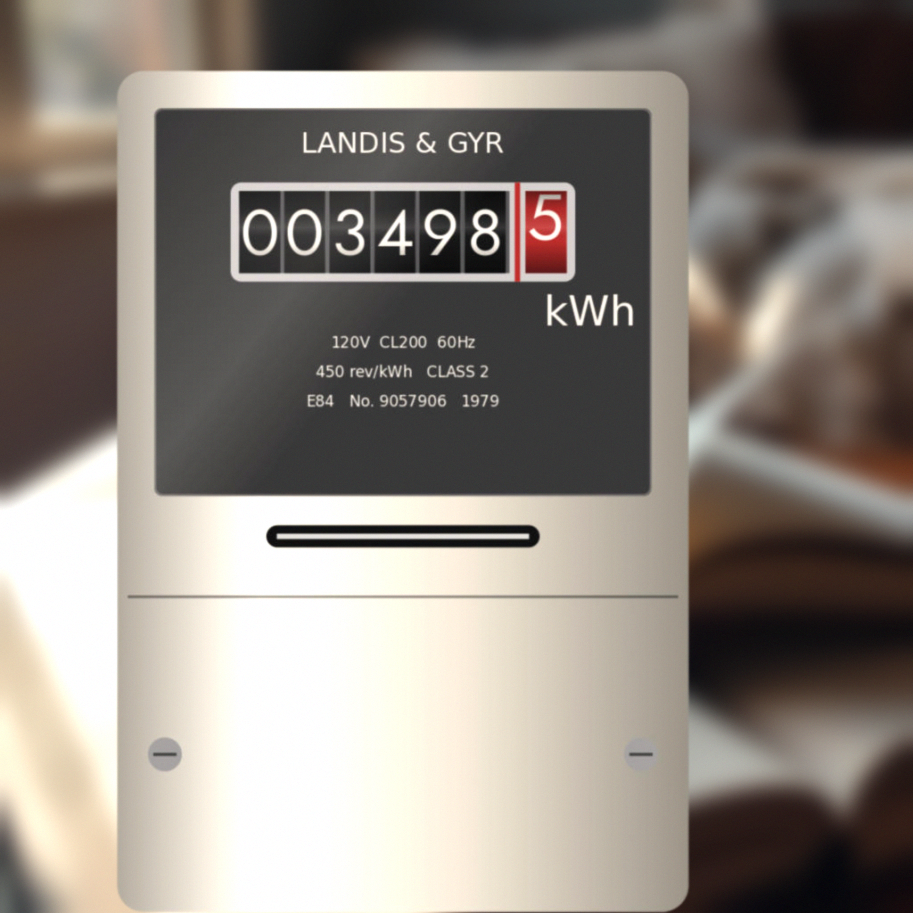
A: 3498.5 kWh
